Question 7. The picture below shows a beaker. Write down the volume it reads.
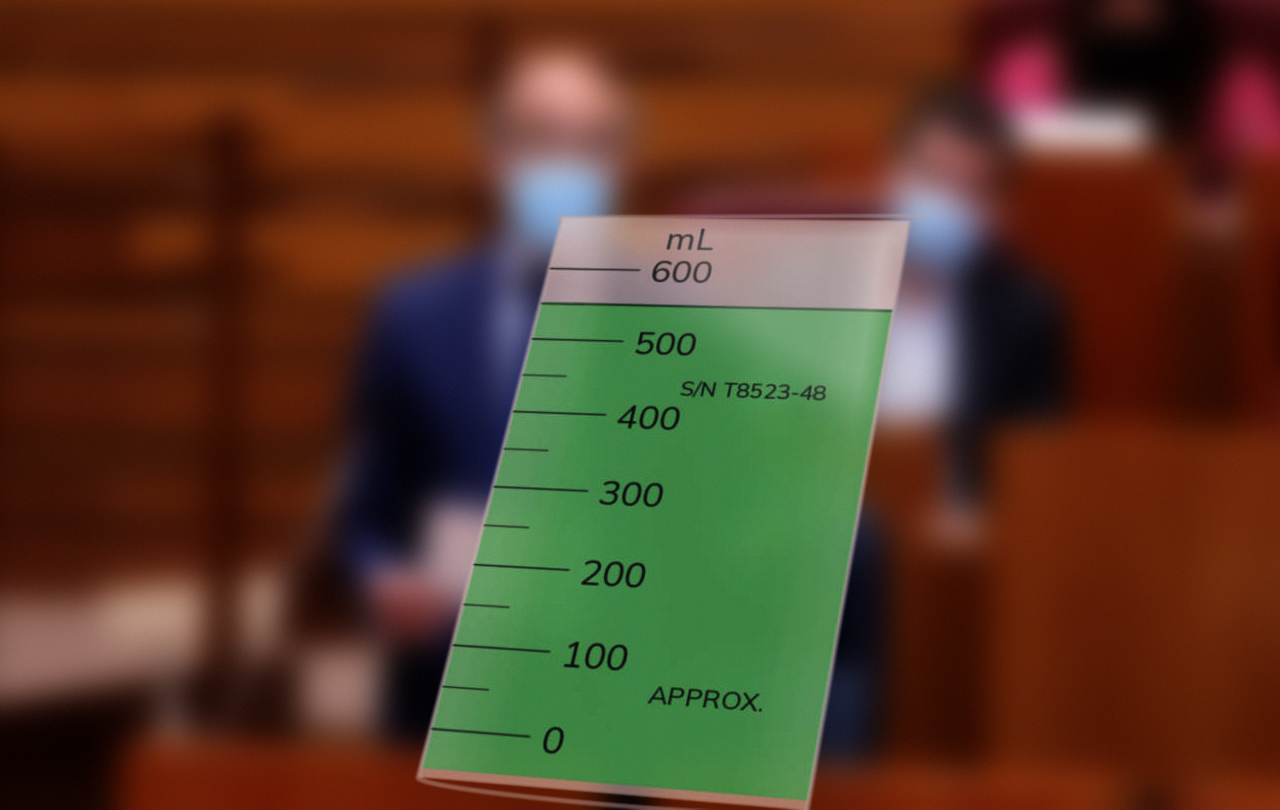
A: 550 mL
